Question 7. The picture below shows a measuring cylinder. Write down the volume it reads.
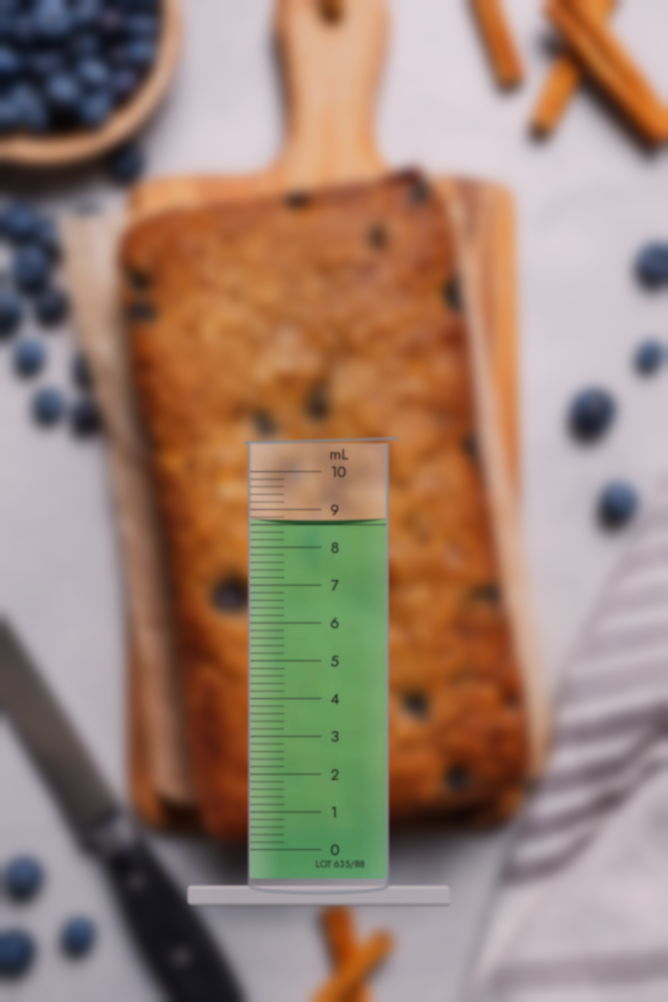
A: 8.6 mL
